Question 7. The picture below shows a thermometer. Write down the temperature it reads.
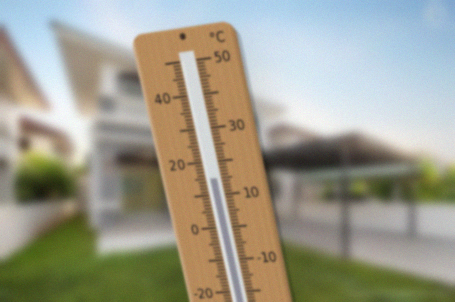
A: 15 °C
